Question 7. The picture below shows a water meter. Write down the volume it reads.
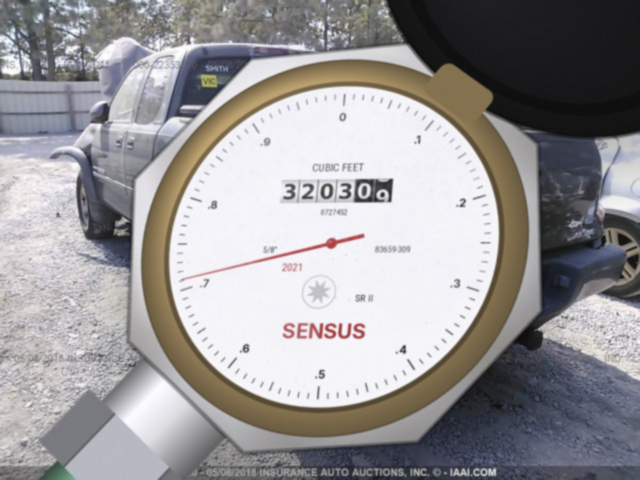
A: 320308.71 ft³
